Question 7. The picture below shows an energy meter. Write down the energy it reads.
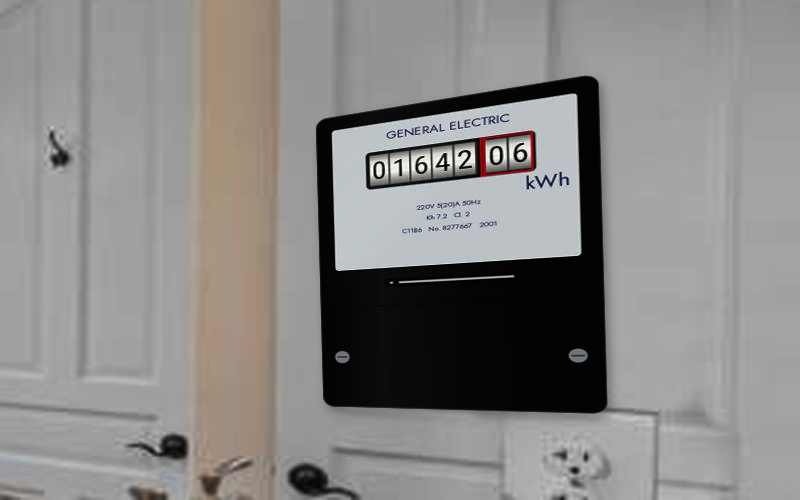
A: 1642.06 kWh
